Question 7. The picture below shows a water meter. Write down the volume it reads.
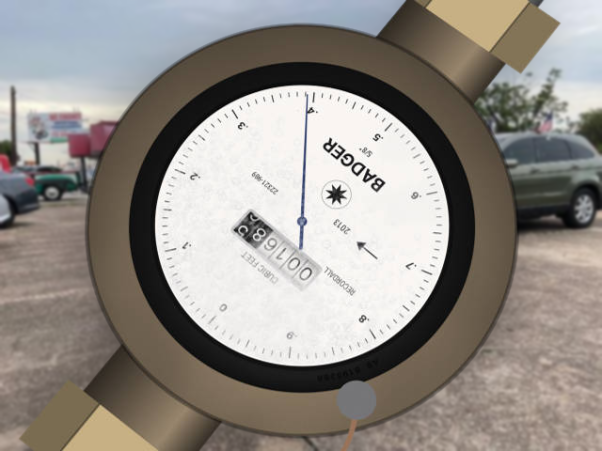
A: 1685.39 ft³
